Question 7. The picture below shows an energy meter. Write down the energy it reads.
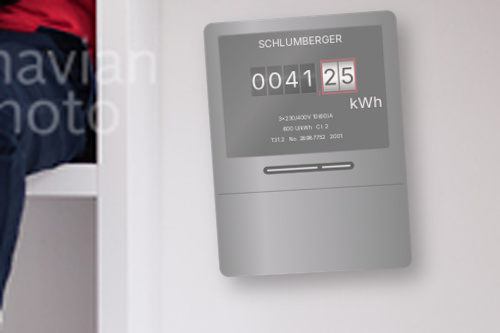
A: 41.25 kWh
